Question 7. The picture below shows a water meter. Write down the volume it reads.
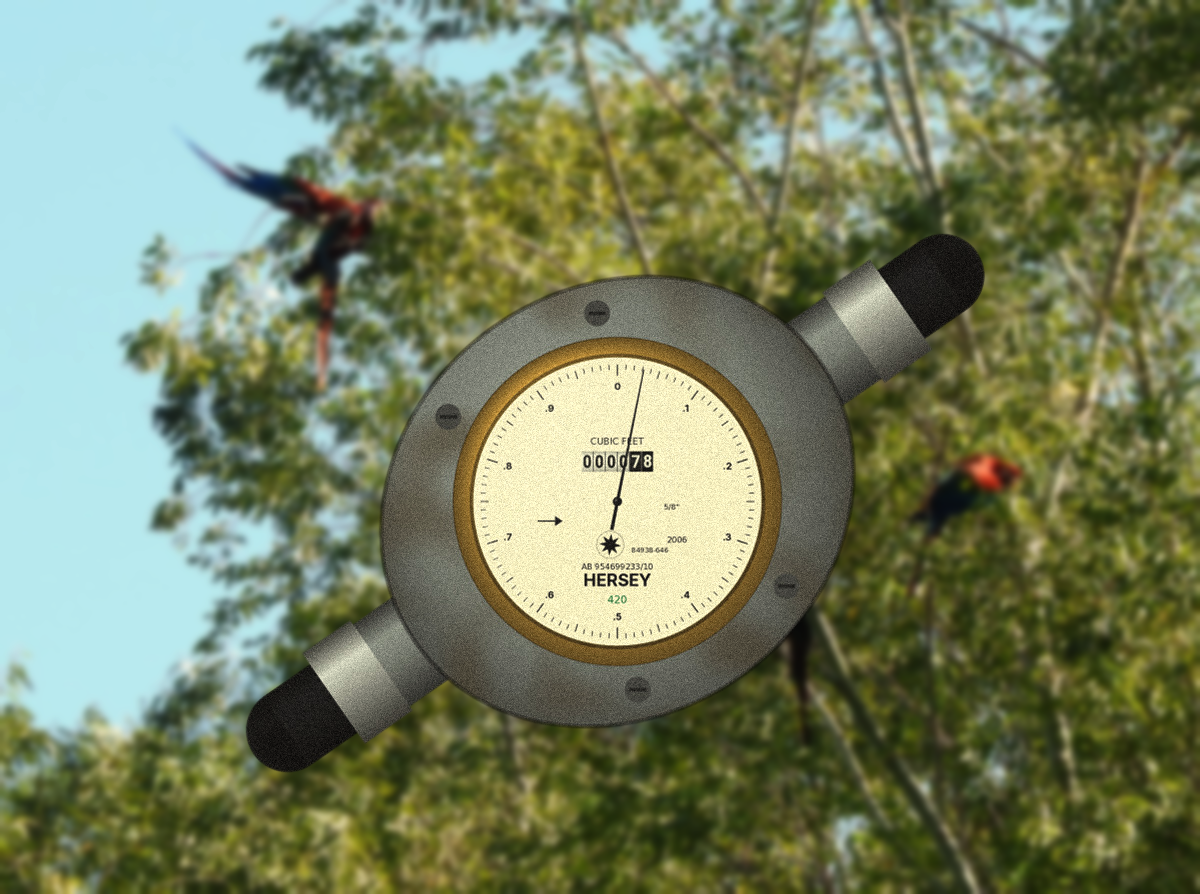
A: 78.03 ft³
